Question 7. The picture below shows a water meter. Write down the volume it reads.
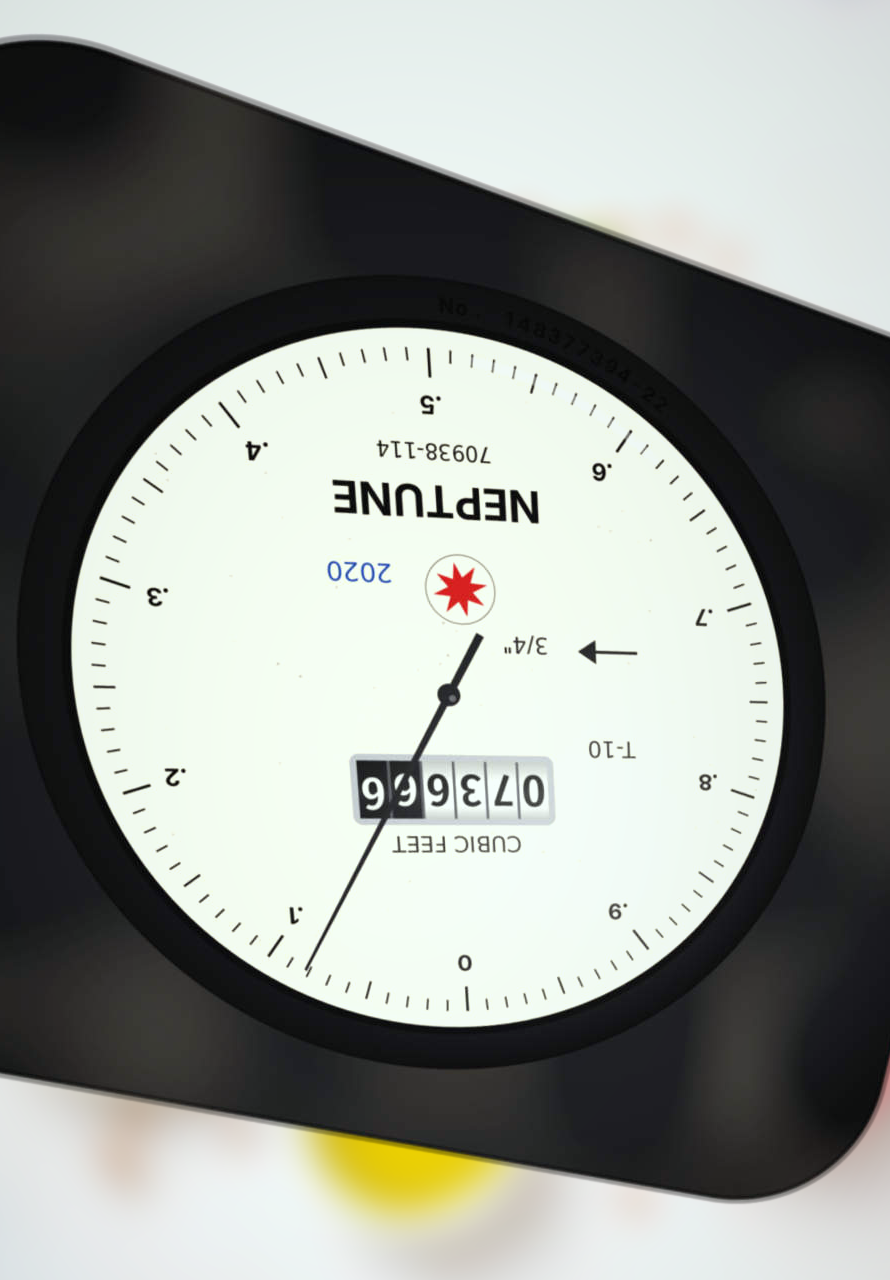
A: 73666.08 ft³
